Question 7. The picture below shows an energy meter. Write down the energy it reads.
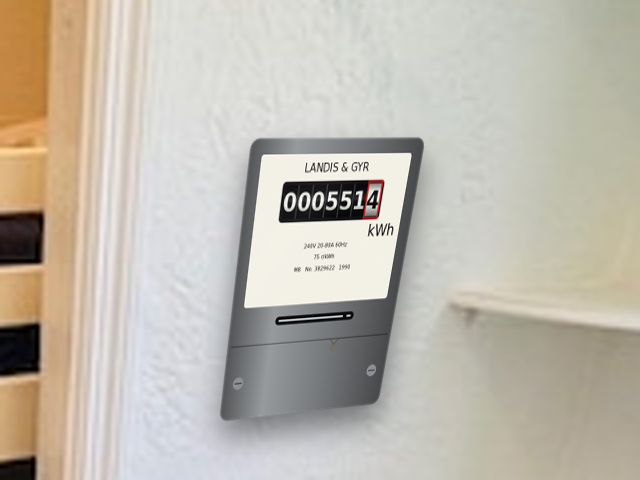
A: 551.4 kWh
